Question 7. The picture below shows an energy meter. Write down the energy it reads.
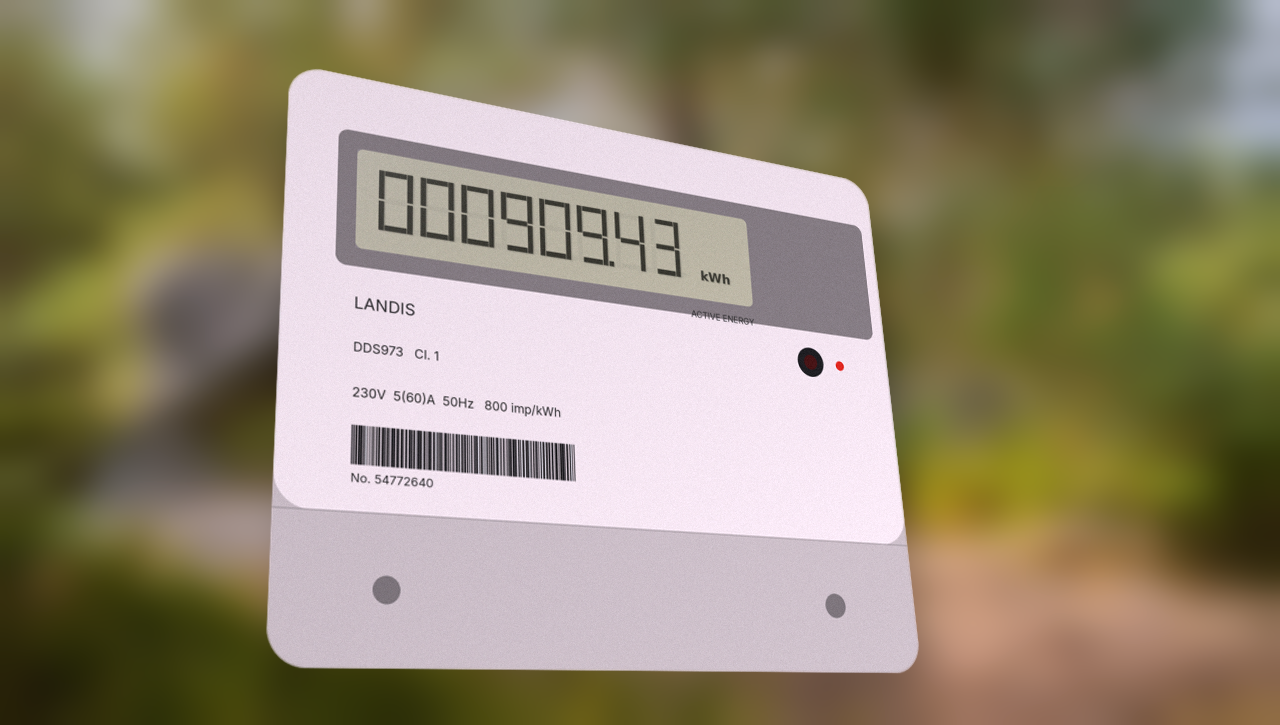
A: 909.43 kWh
